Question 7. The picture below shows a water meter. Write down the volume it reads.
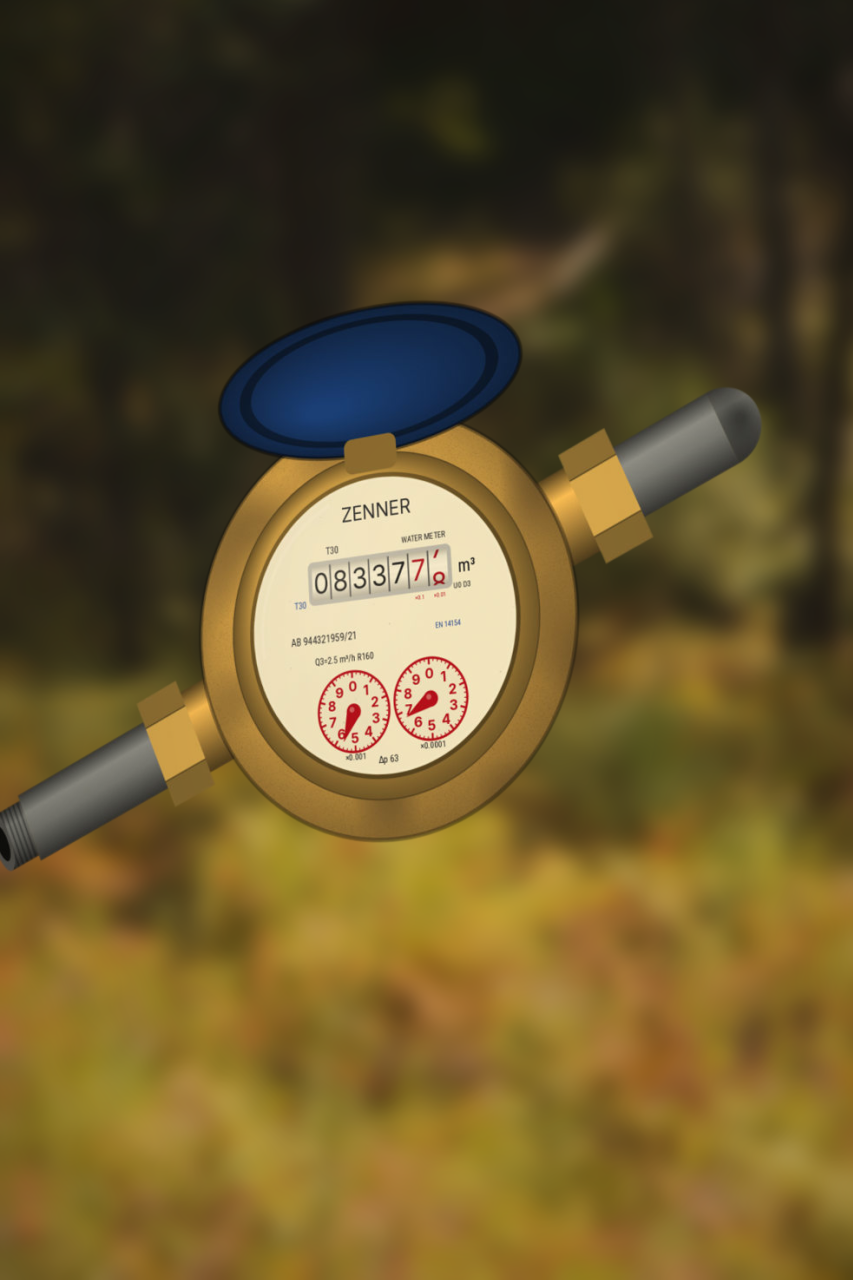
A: 8337.7756 m³
